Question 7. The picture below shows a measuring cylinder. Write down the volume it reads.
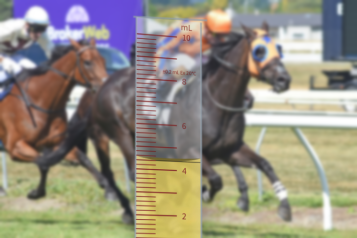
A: 4.4 mL
